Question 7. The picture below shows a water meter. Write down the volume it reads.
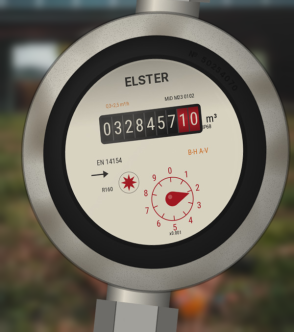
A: 328457.102 m³
